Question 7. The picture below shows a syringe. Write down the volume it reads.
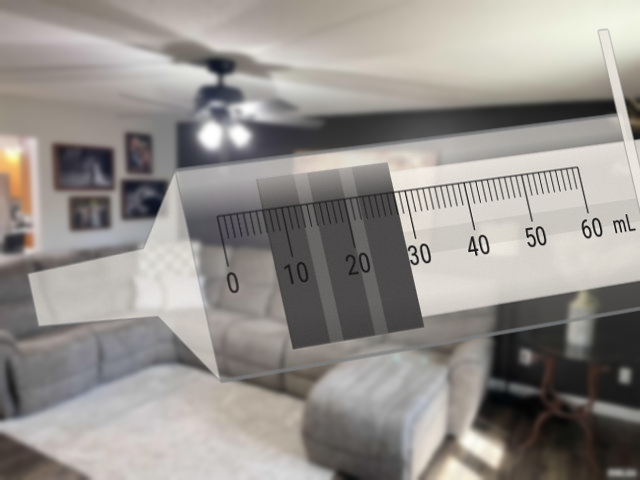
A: 7 mL
